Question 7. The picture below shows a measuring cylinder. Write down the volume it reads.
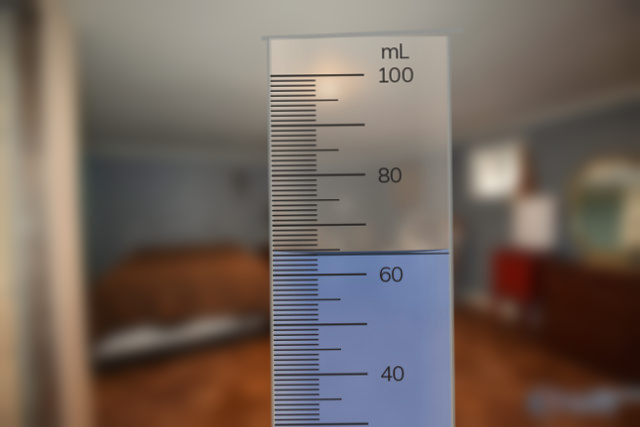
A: 64 mL
